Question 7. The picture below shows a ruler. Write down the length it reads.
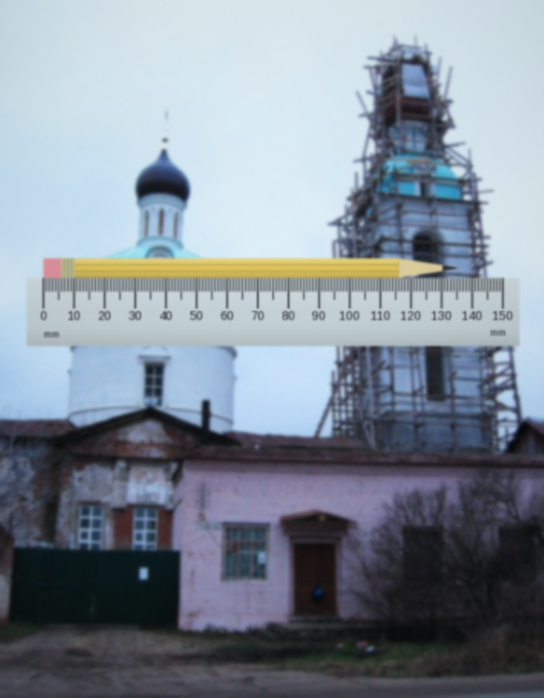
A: 135 mm
